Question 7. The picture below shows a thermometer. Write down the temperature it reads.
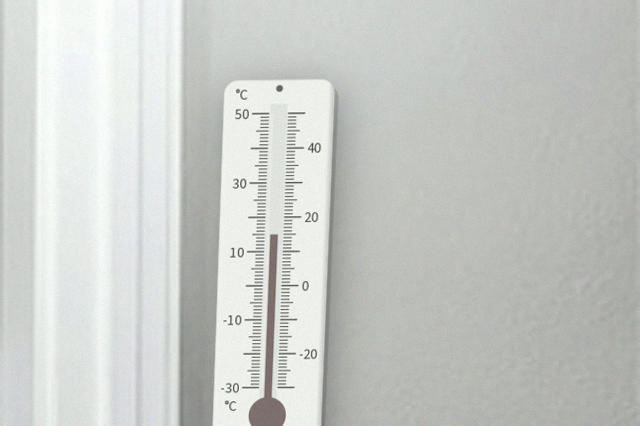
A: 15 °C
